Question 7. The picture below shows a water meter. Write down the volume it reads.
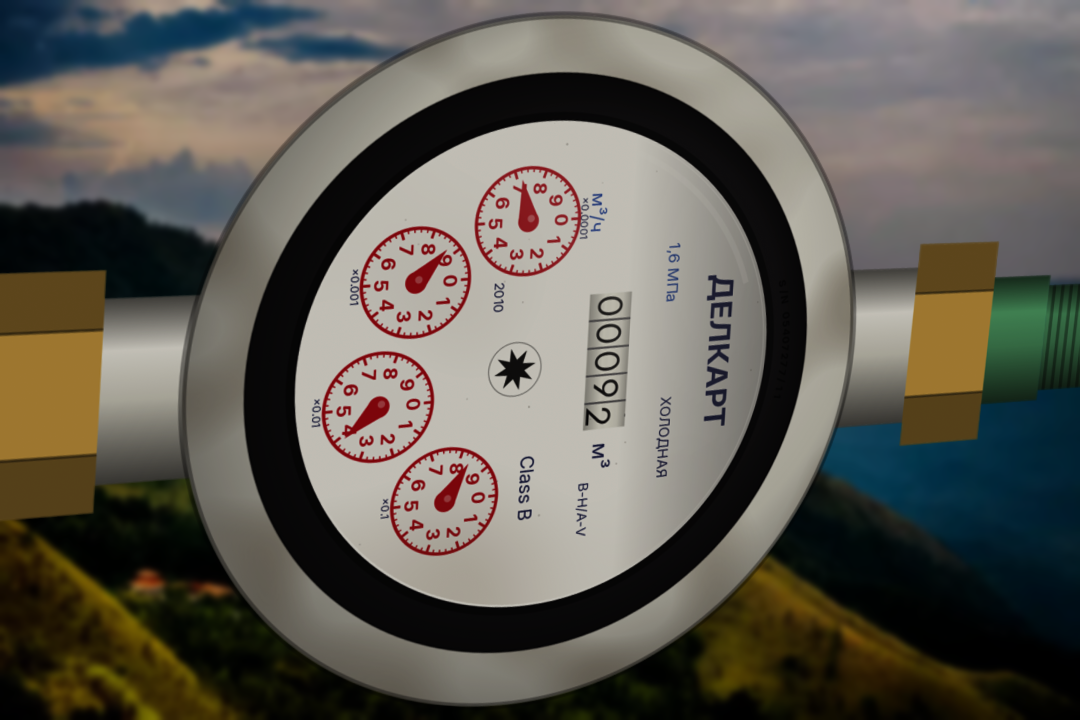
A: 91.8387 m³
